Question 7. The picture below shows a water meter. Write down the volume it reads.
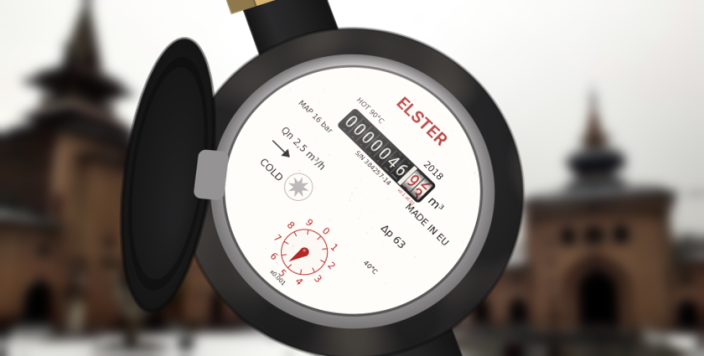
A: 46.925 m³
